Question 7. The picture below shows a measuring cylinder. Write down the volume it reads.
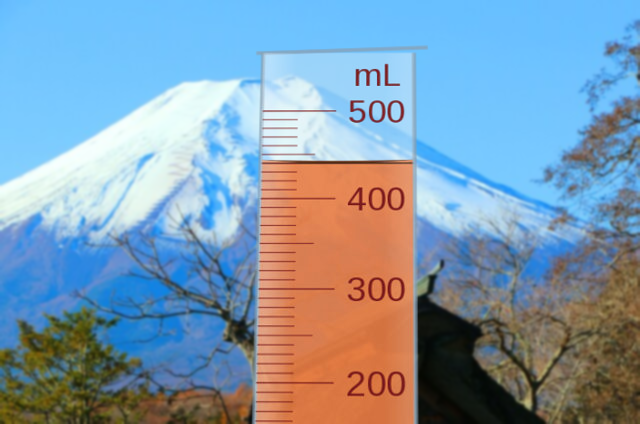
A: 440 mL
